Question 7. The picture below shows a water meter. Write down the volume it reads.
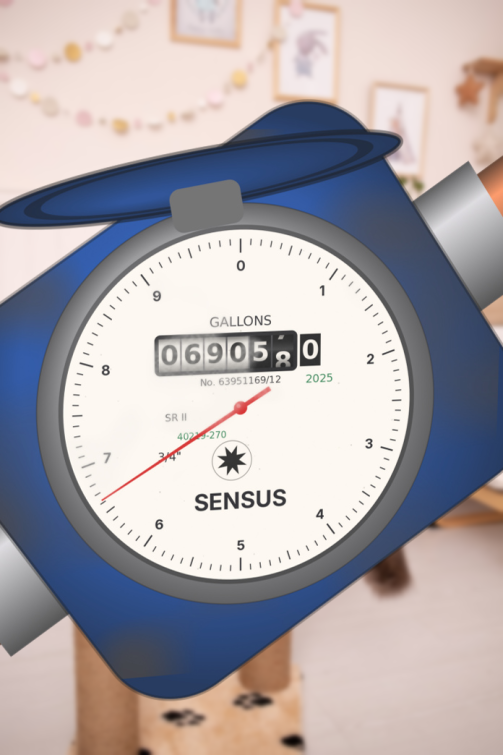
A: 690576.6 gal
